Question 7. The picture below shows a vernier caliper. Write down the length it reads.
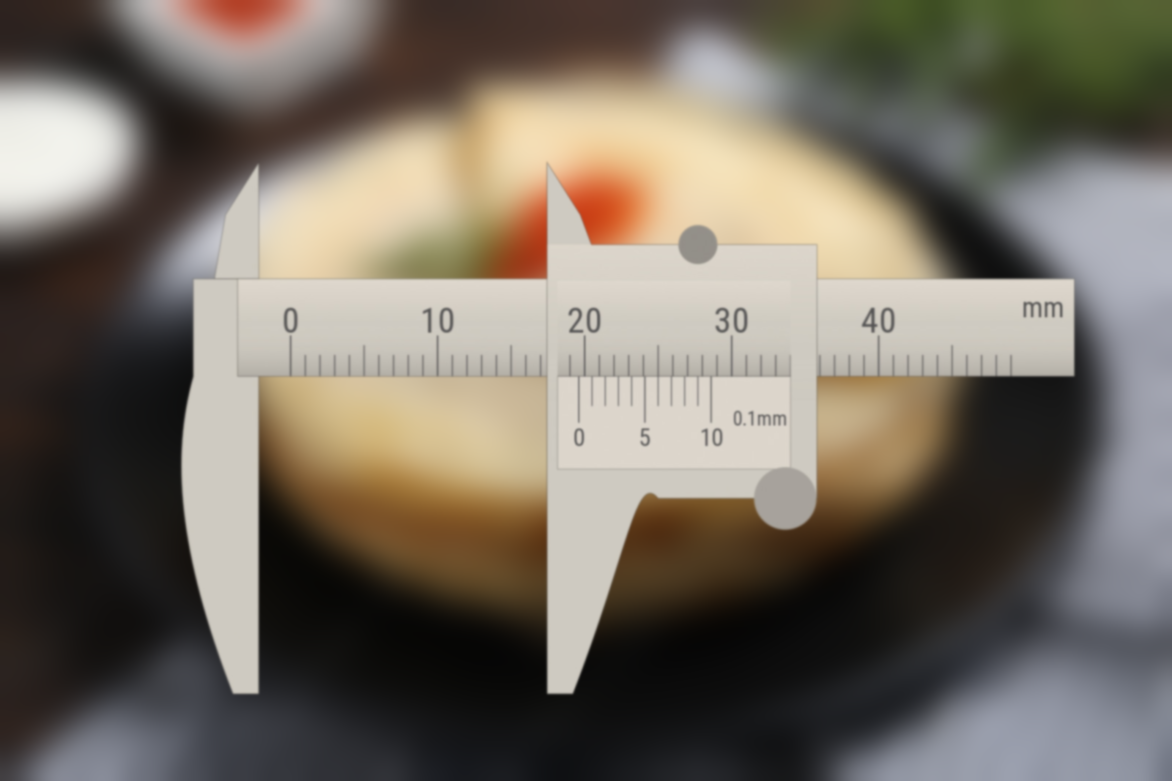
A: 19.6 mm
